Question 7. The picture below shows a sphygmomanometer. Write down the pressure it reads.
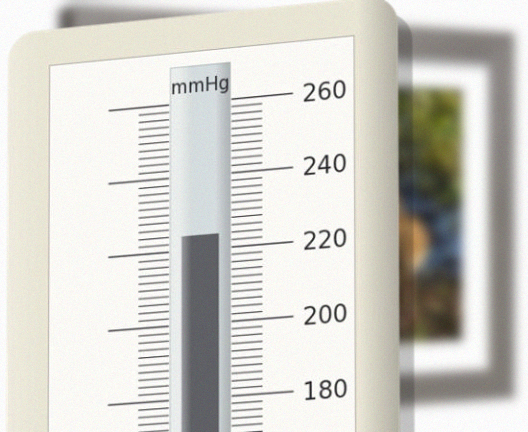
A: 224 mmHg
